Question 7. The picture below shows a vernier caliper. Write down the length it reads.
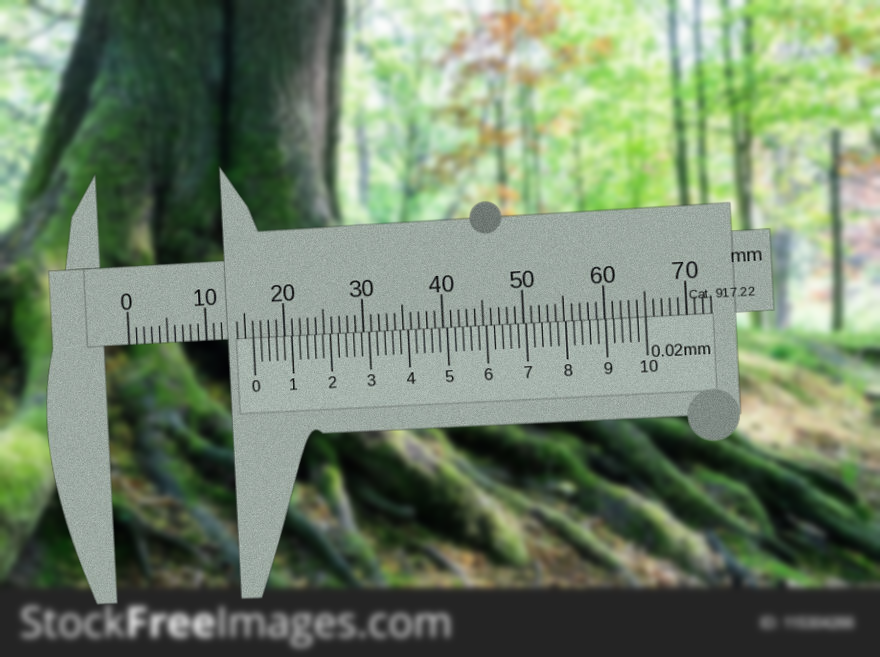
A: 16.0 mm
